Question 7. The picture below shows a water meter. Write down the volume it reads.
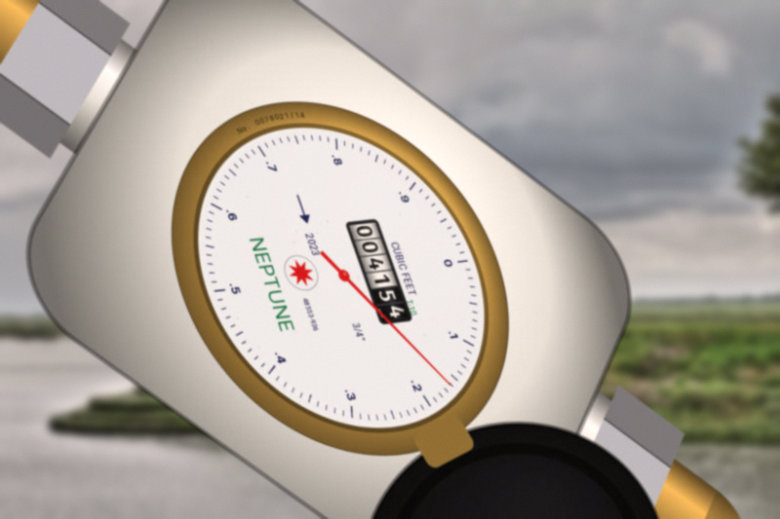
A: 4154.16 ft³
